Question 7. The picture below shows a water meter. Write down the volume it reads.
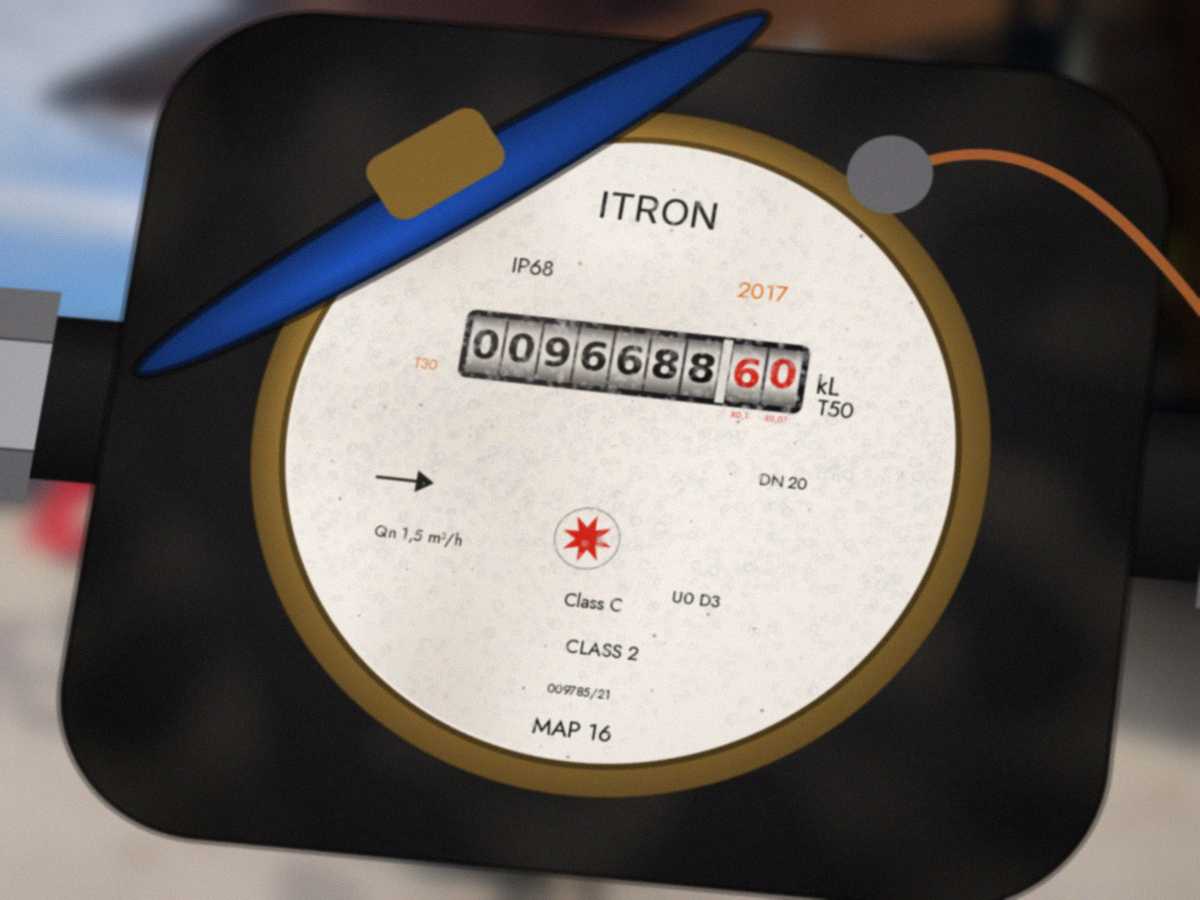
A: 96688.60 kL
